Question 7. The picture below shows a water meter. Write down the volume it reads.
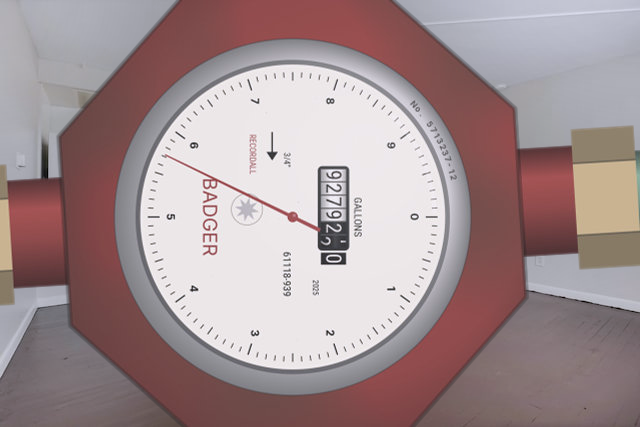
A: 9279215.7 gal
